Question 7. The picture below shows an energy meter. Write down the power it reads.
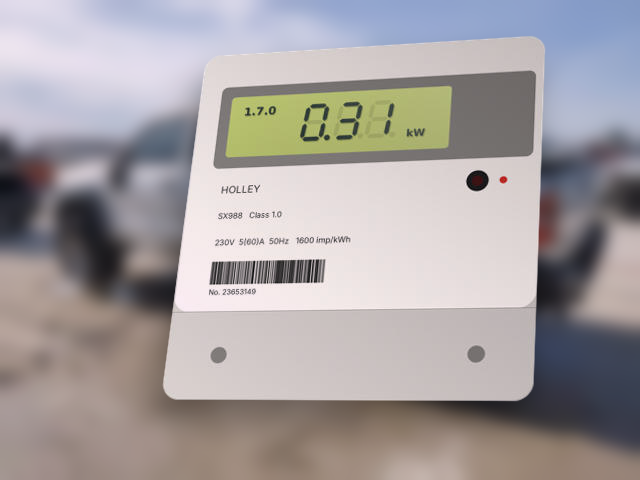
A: 0.31 kW
